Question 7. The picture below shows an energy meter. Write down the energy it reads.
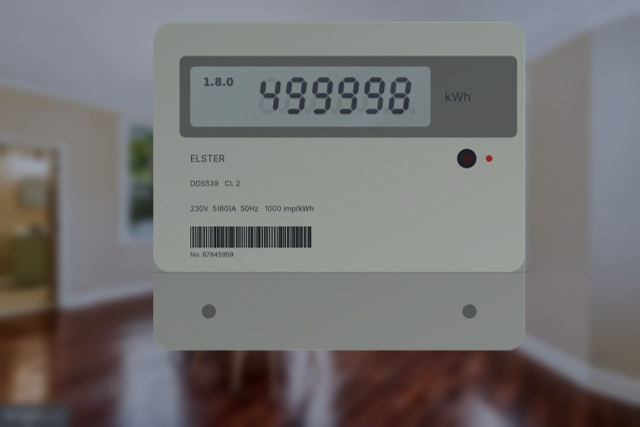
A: 499998 kWh
